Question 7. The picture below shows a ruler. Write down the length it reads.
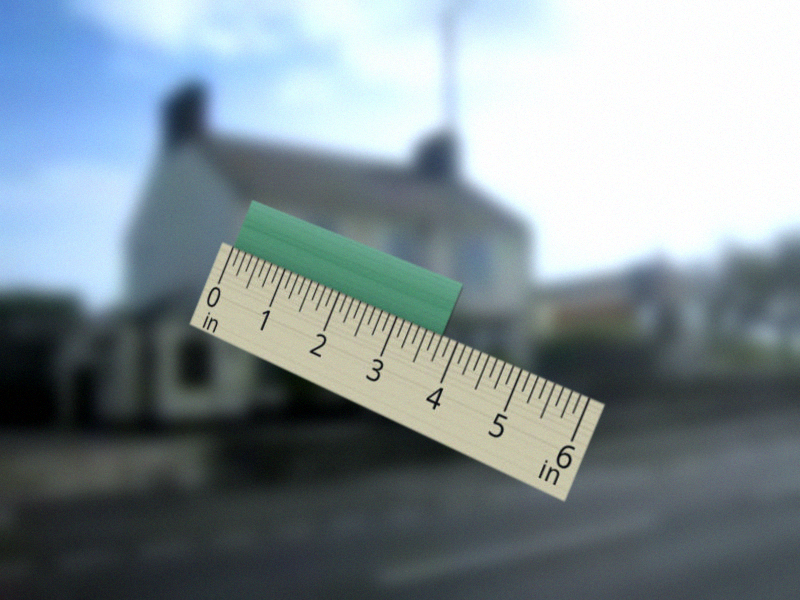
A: 3.75 in
